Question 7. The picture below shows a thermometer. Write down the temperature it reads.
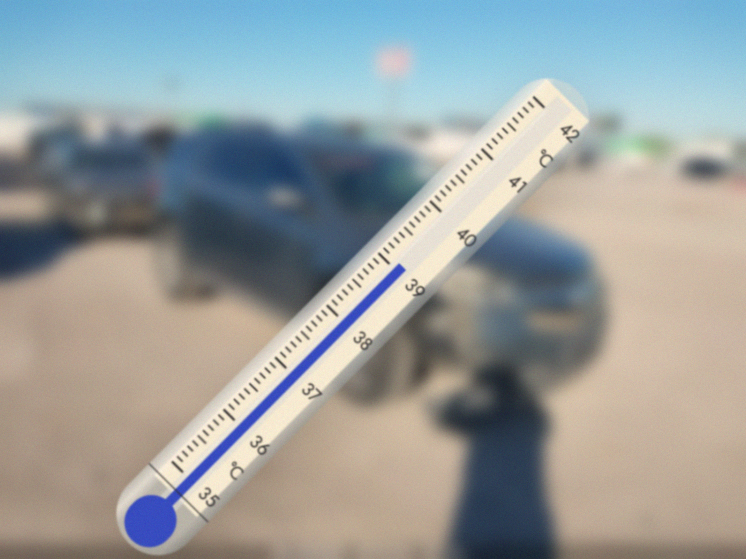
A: 39.1 °C
